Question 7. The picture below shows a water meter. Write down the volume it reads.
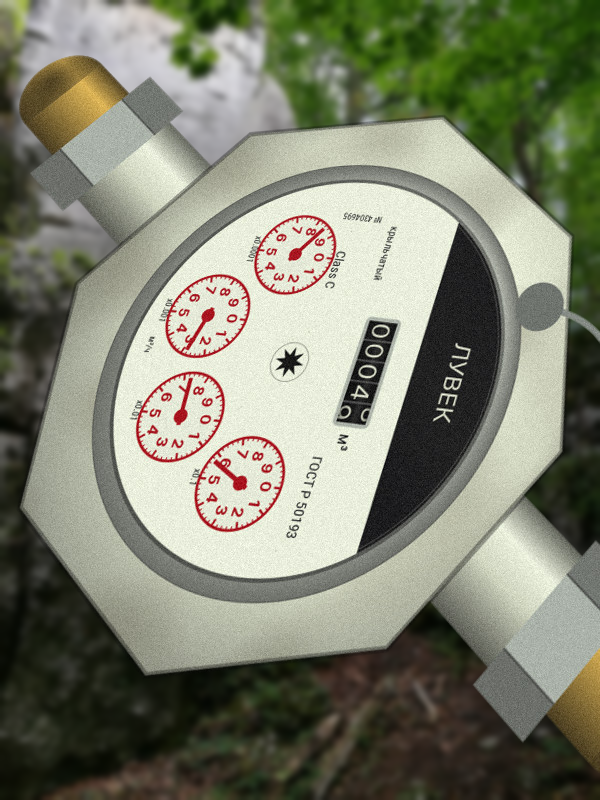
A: 48.5728 m³
